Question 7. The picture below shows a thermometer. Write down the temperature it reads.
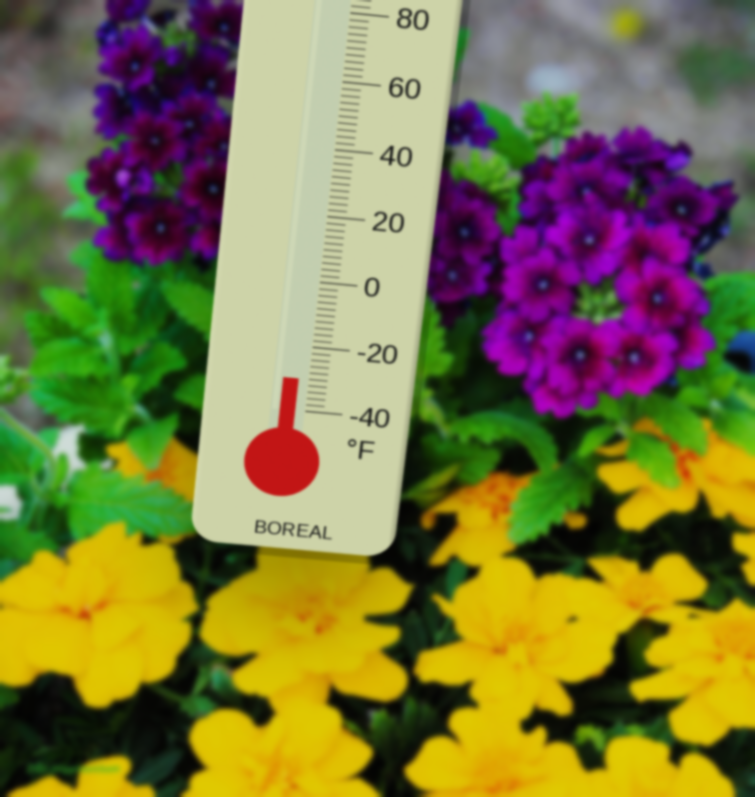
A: -30 °F
